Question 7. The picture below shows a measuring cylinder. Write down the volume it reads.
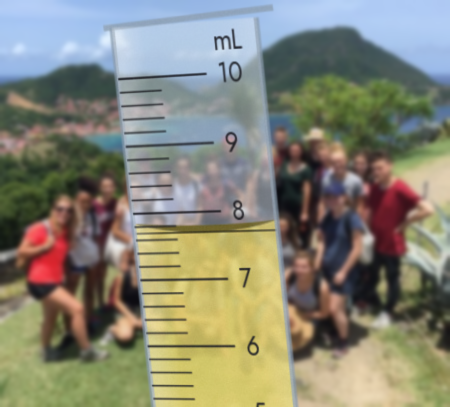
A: 7.7 mL
